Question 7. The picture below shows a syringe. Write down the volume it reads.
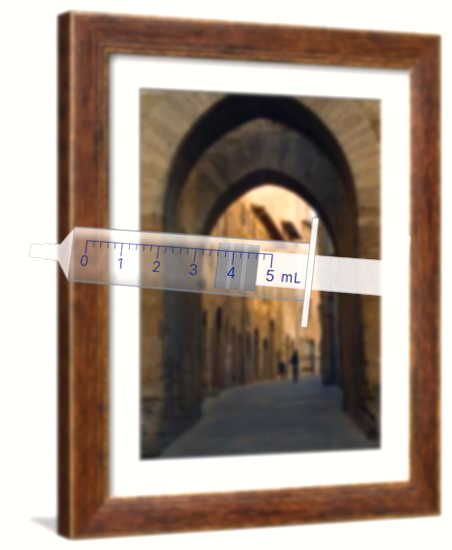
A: 3.6 mL
